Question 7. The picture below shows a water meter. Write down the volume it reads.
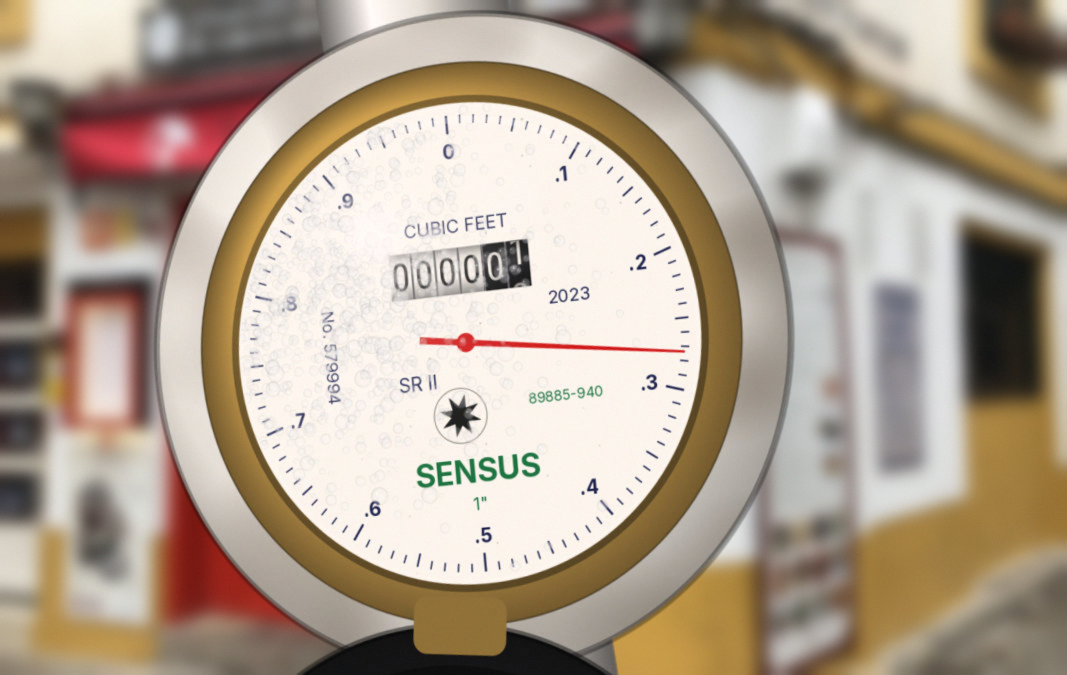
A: 1.27 ft³
